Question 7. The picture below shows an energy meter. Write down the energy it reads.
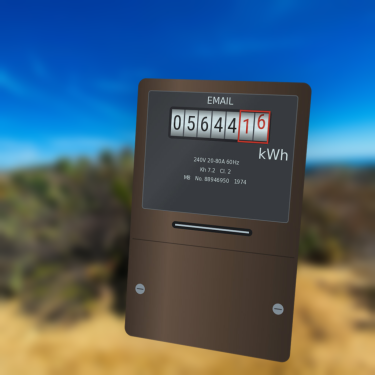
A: 5644.16 kWh
